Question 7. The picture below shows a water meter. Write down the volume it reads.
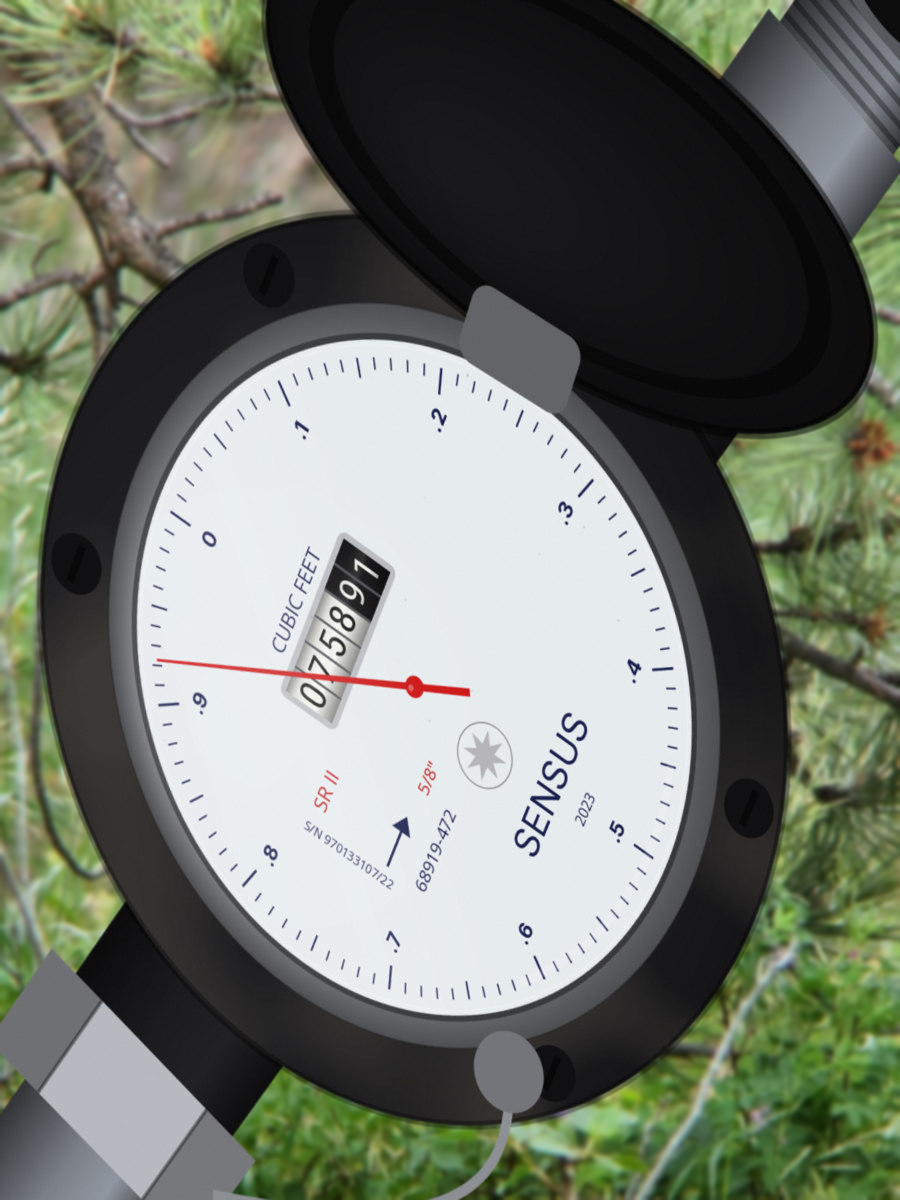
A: 75890.92 ft³
